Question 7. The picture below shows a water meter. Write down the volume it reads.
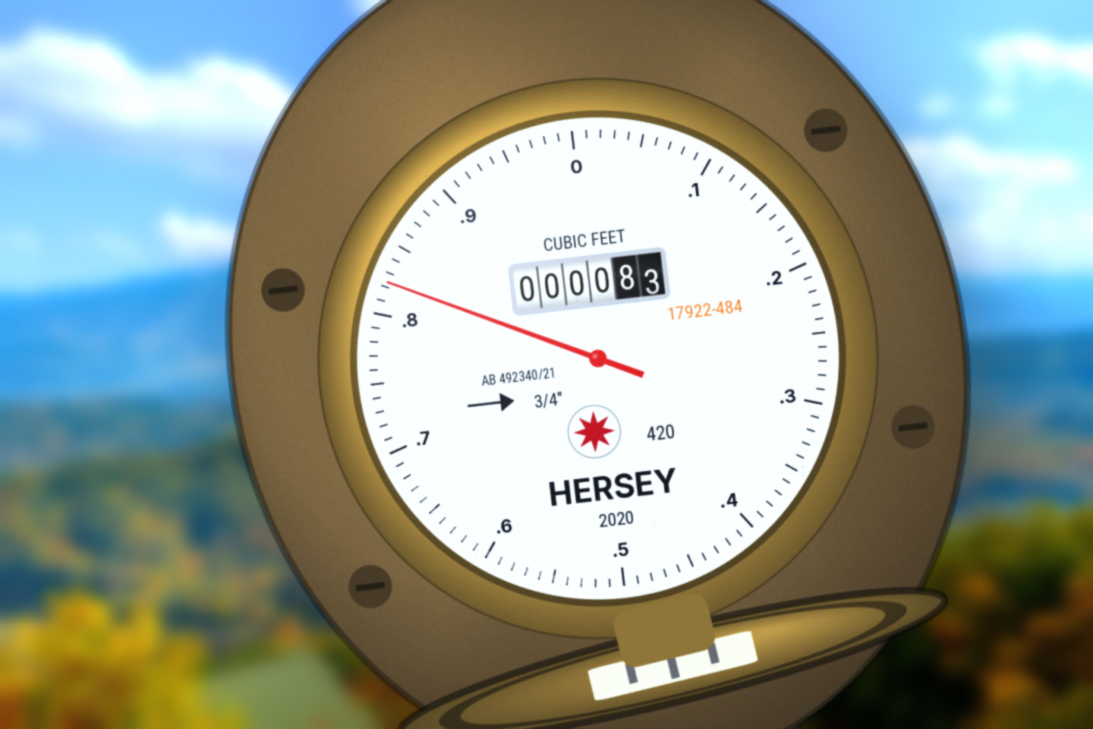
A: 82.82 ft³
